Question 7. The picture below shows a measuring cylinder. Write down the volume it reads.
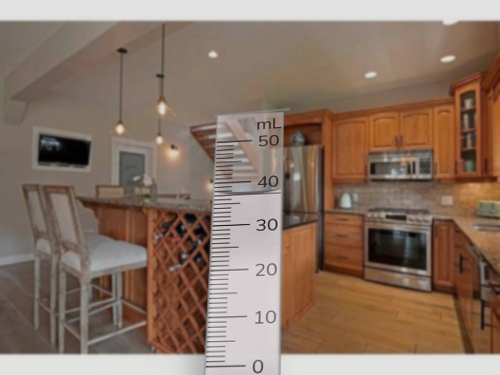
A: 37 mL
